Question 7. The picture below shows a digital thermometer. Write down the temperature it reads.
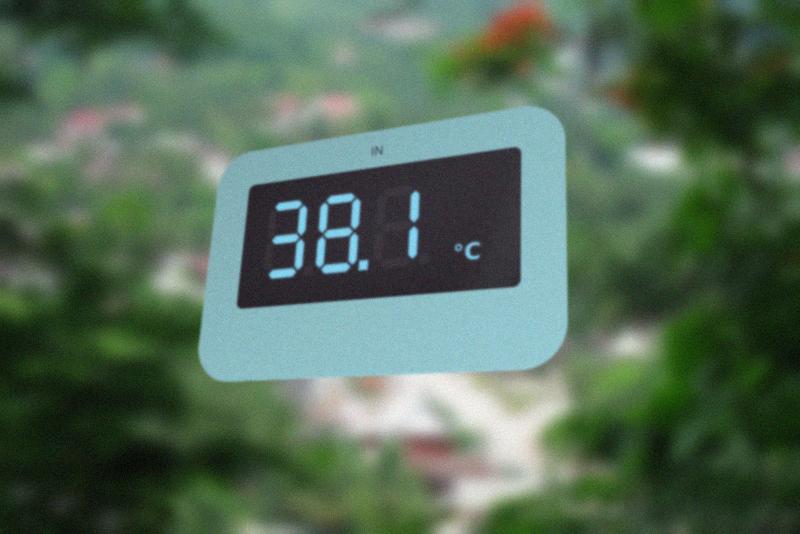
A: 38.1 °C
